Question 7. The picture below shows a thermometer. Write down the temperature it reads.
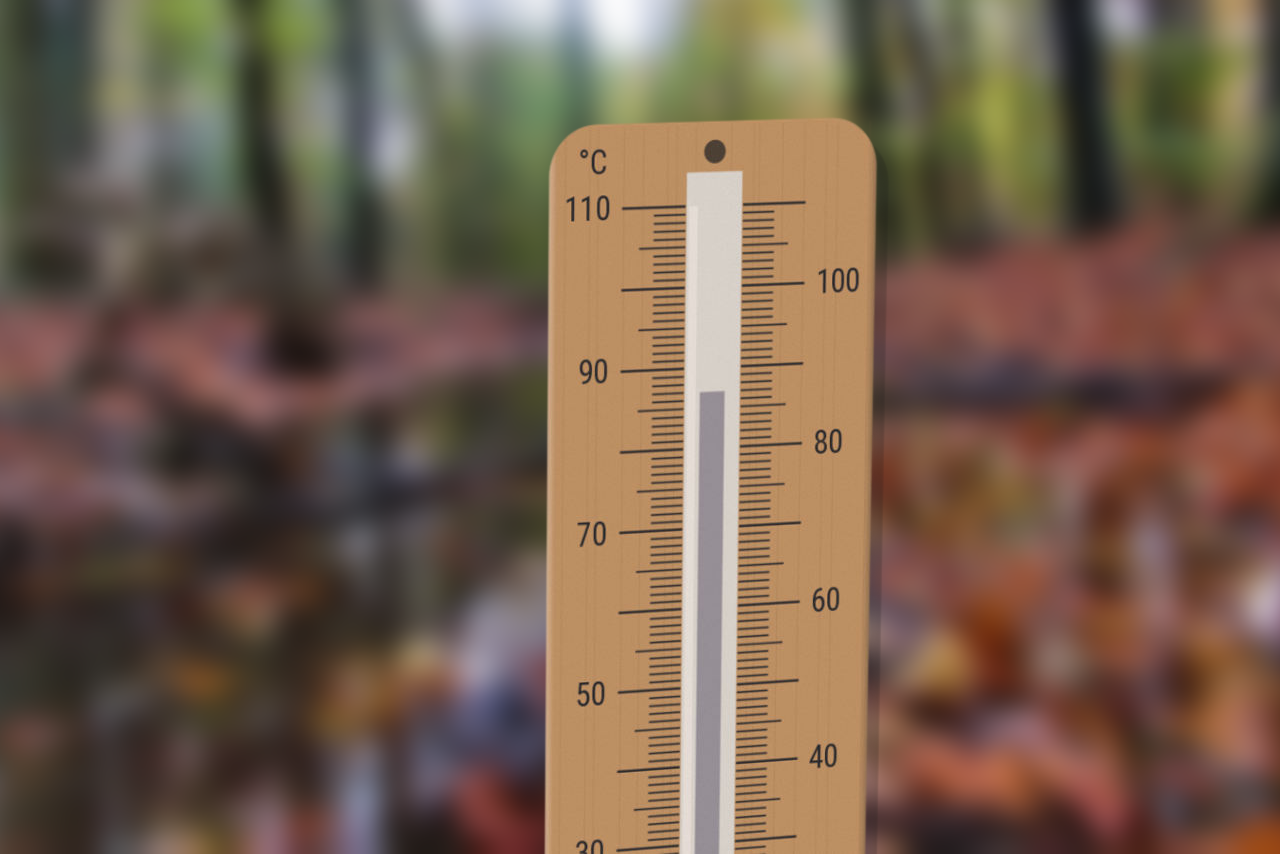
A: 87 °C
